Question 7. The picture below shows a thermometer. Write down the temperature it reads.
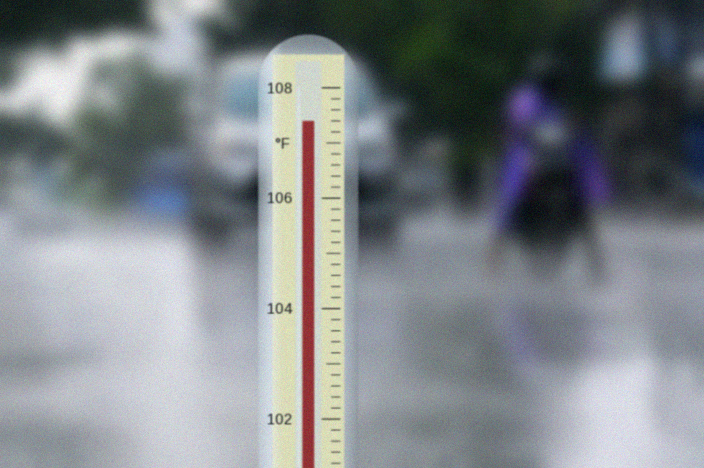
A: 107.4 °F
